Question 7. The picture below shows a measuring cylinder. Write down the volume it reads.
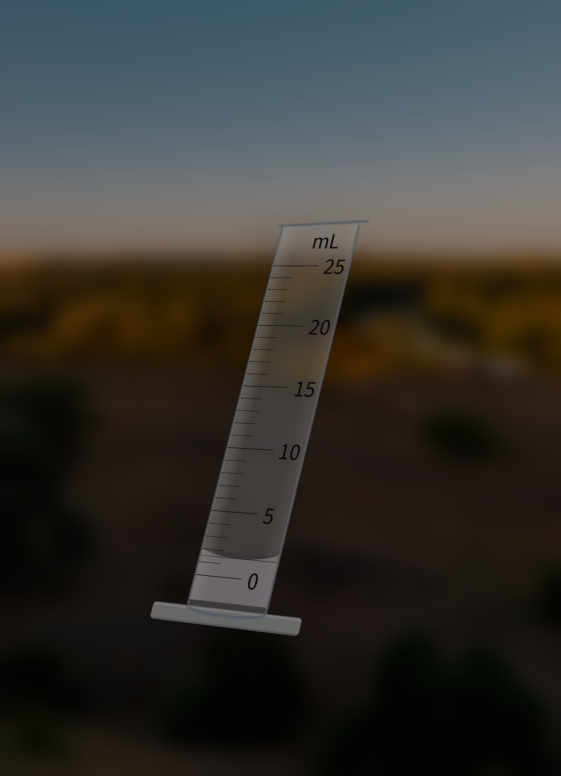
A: 1.5 mL
